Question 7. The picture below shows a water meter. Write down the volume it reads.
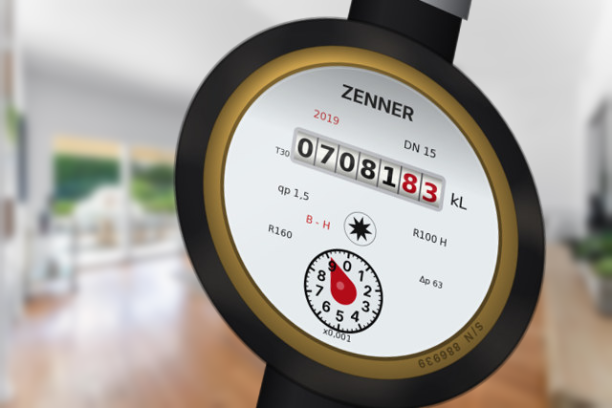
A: 7081.829 kL
